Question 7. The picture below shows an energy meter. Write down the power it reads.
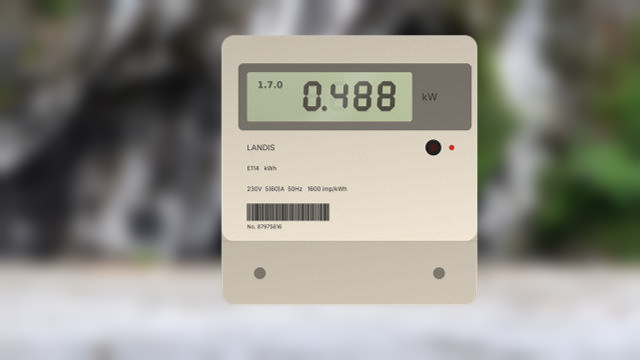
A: 0.488 kW
